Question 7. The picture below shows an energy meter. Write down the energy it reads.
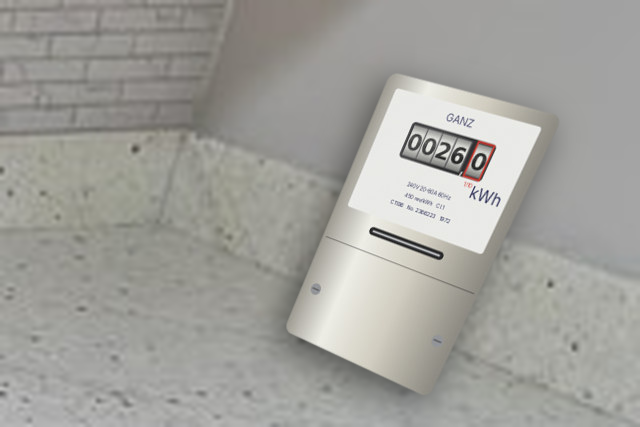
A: 26.0 kWh
